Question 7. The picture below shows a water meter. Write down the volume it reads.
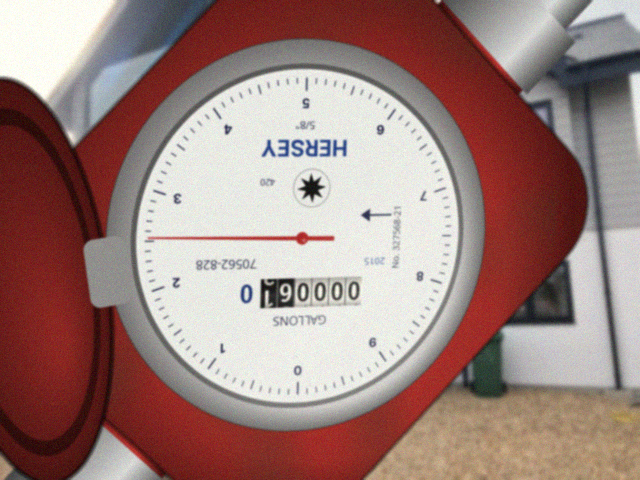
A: 612.5 gal
